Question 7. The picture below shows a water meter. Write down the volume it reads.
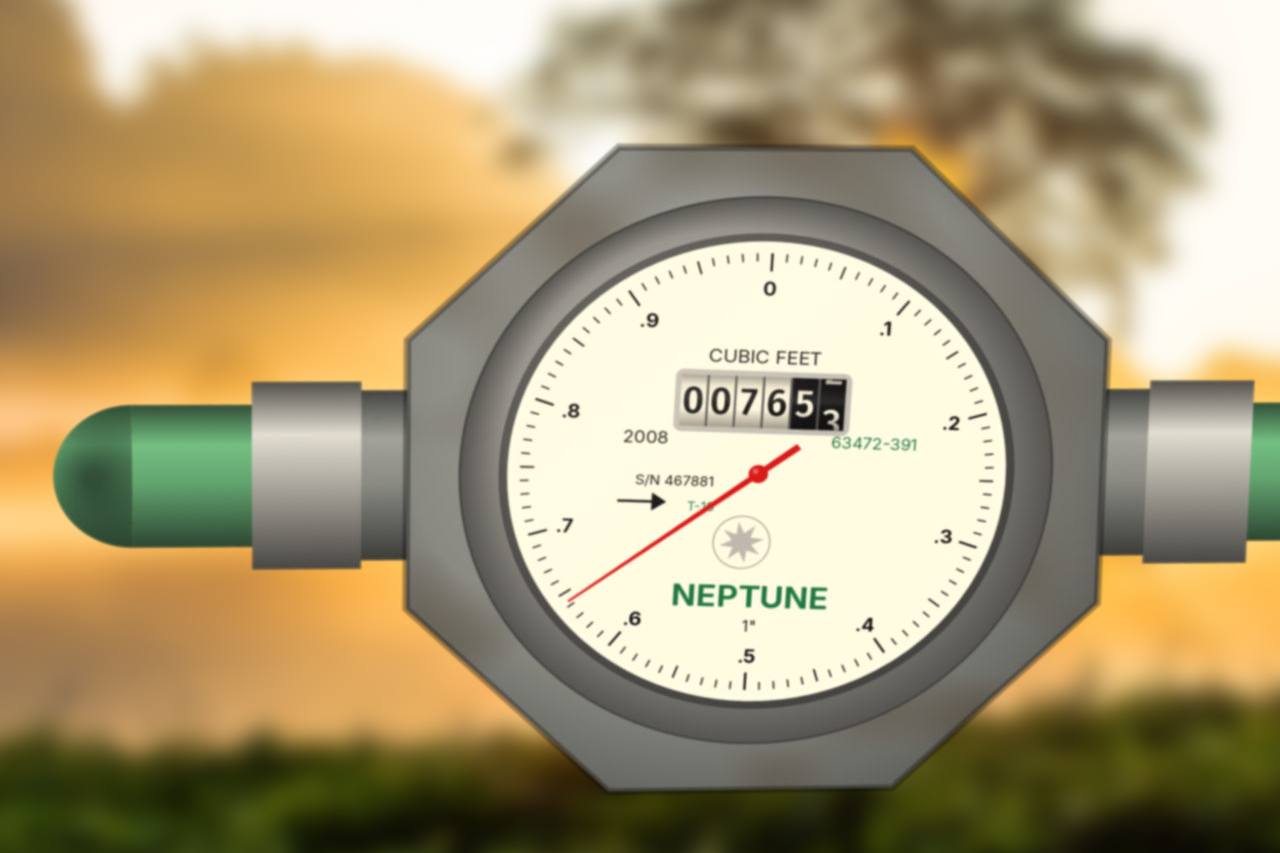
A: 7652.64 ft³
